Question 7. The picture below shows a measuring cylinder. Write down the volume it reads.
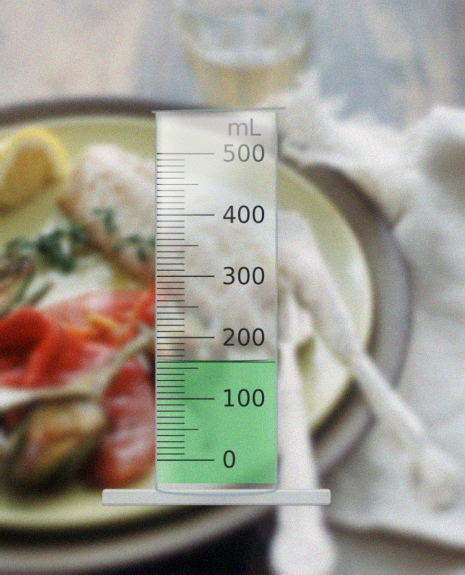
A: 160 mL
